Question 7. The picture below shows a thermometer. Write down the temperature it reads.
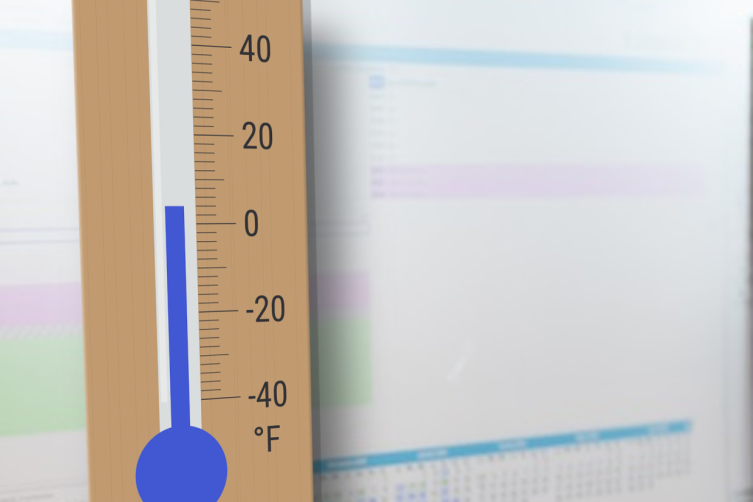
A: 4 °F
